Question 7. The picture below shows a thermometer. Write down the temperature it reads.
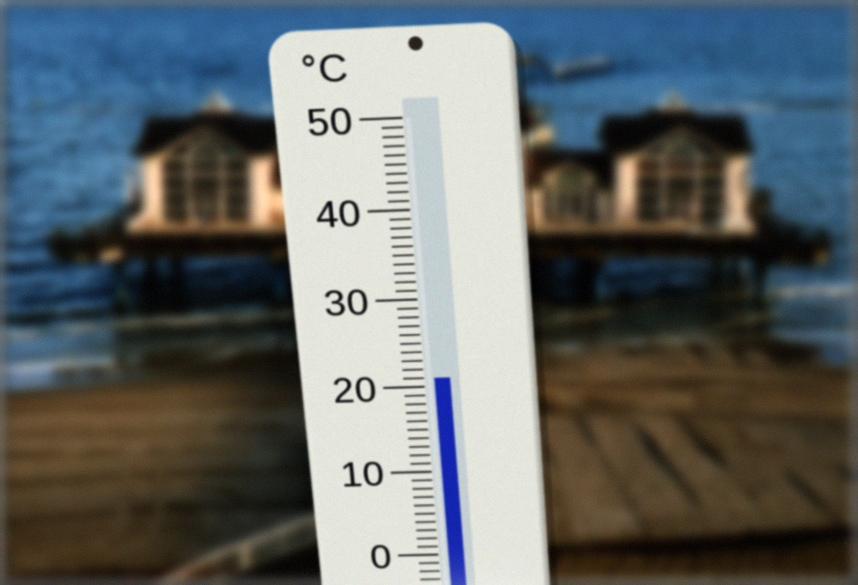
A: 21 °C
